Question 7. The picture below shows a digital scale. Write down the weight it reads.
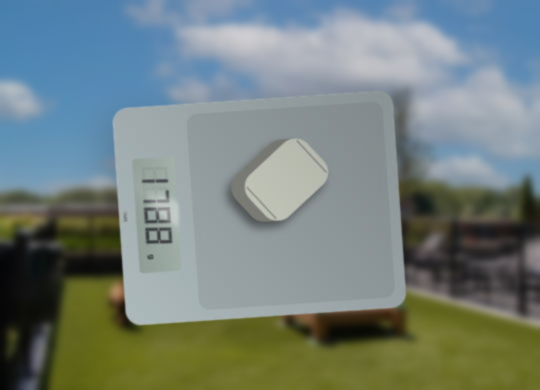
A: 1788 g
